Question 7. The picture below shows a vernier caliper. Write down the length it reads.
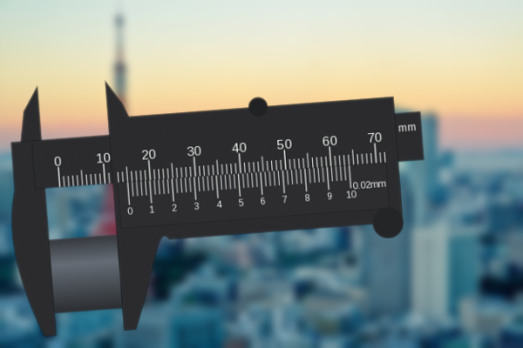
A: 15.0 mm
